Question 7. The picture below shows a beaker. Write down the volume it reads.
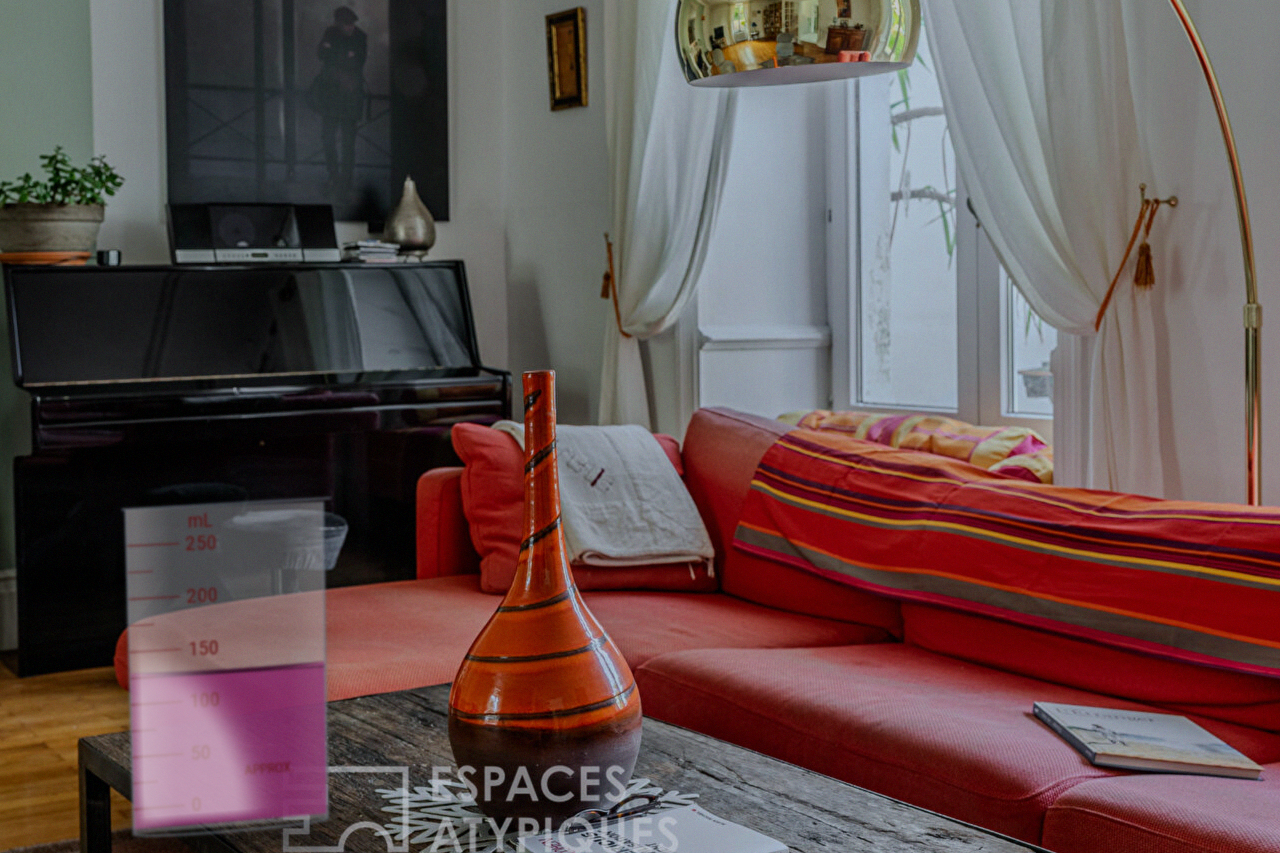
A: 125 mL
